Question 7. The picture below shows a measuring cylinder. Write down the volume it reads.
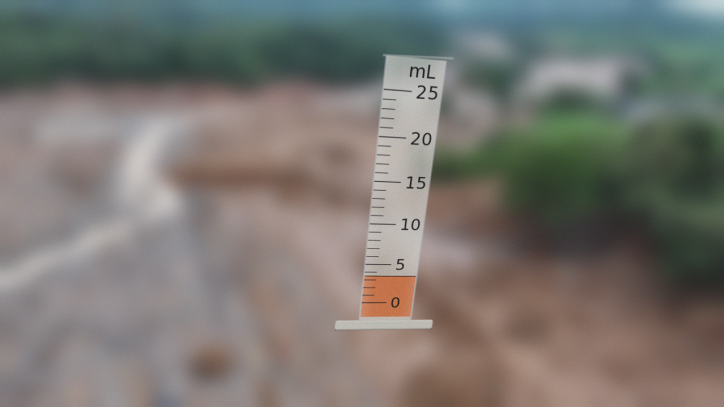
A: 3.5 mL
